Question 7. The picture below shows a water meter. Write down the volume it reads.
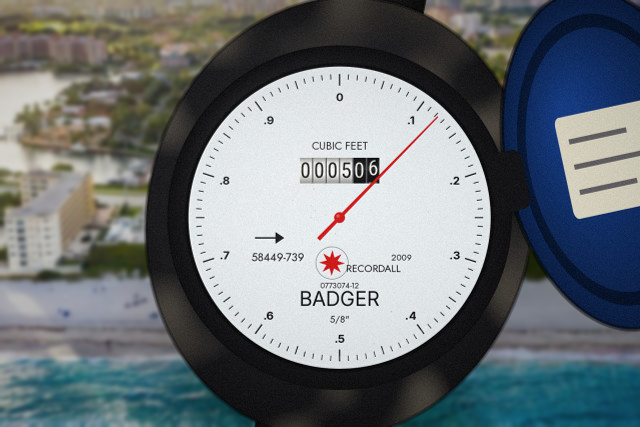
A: 506.12 ft³
